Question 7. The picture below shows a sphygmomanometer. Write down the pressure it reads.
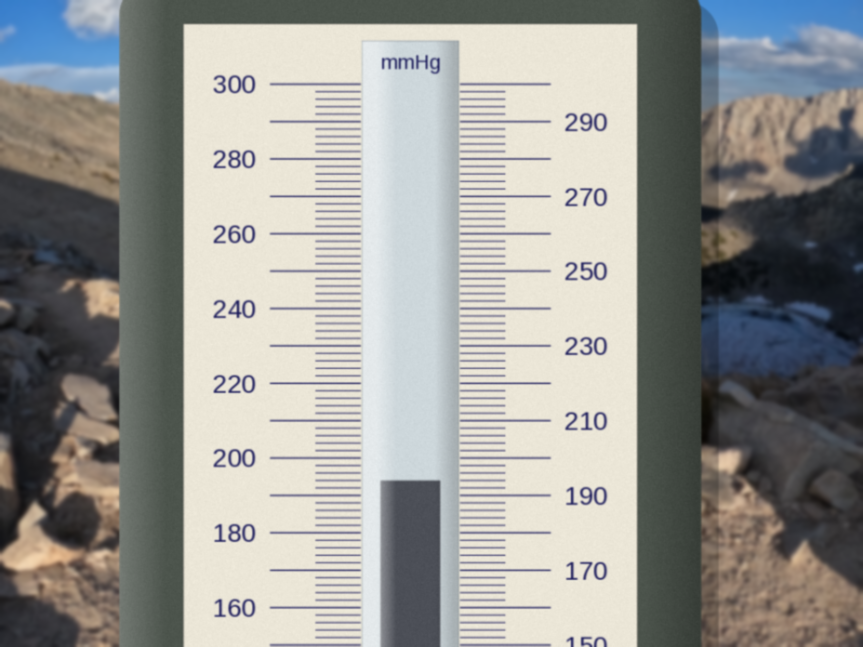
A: 194 mmHg
